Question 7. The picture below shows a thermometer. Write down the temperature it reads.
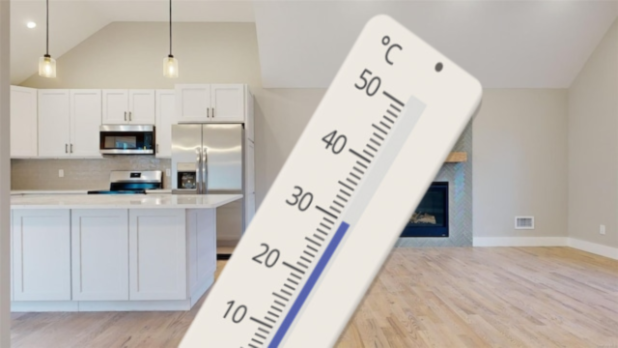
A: 30 °C
